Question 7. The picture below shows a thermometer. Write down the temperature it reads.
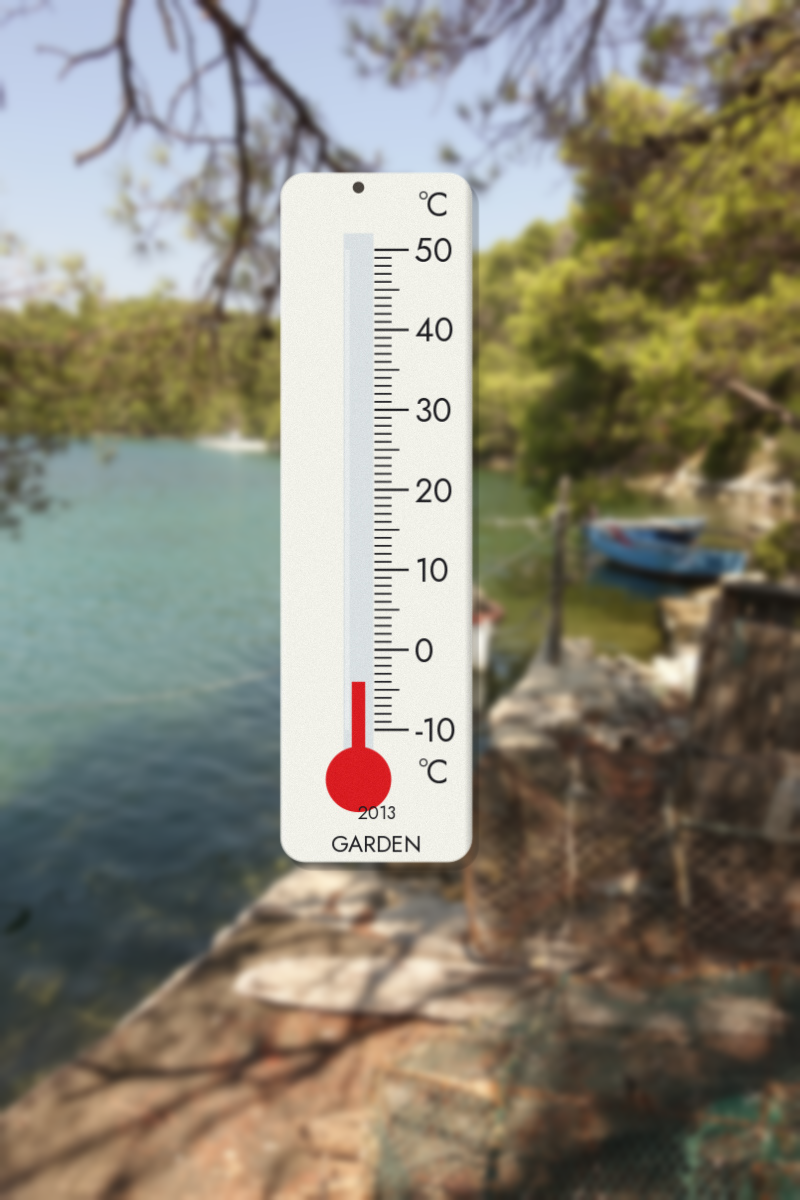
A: -4 °C
